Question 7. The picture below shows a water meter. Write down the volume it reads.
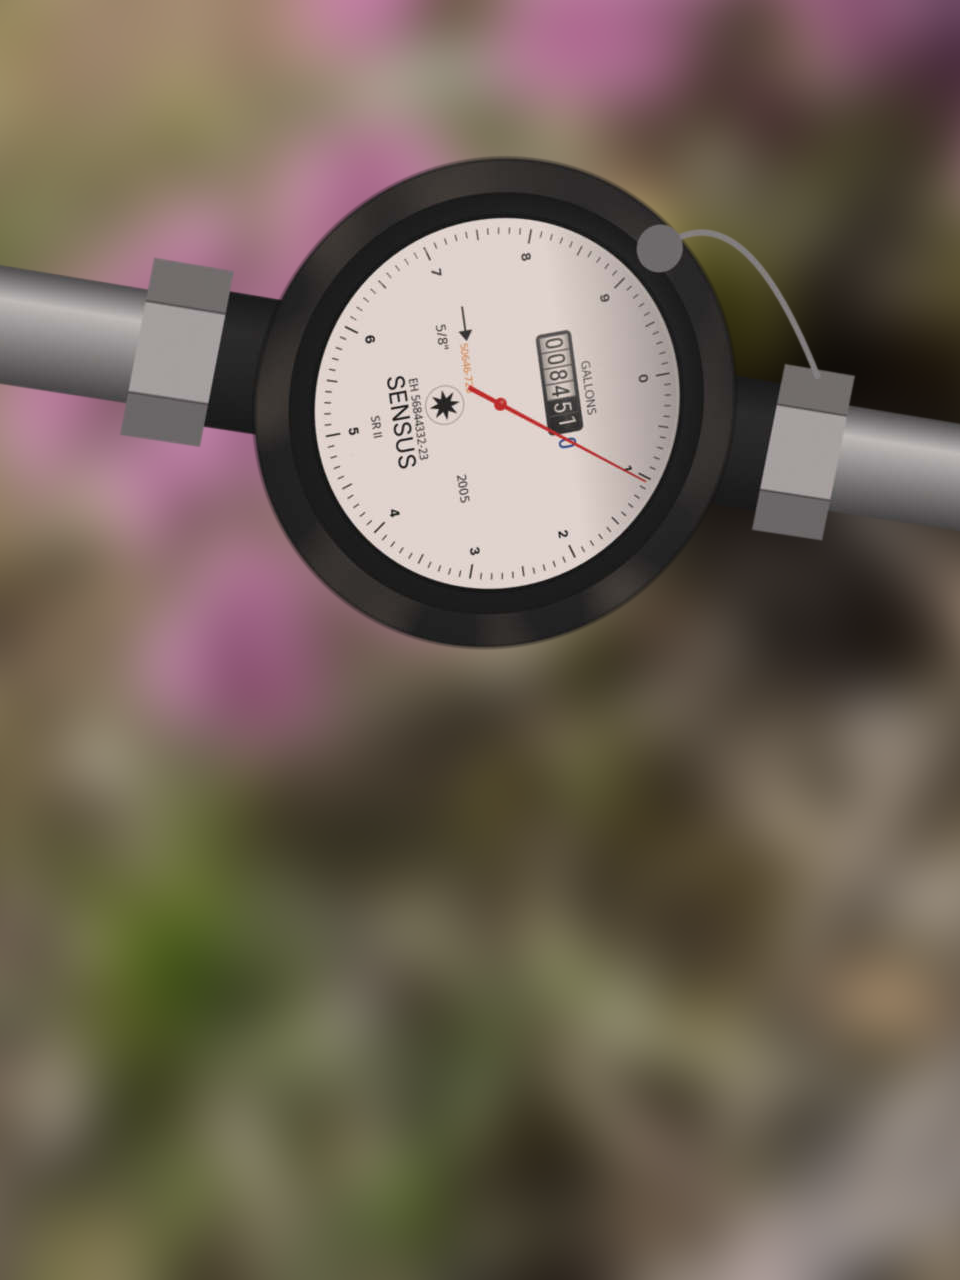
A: 84511.0 gal
